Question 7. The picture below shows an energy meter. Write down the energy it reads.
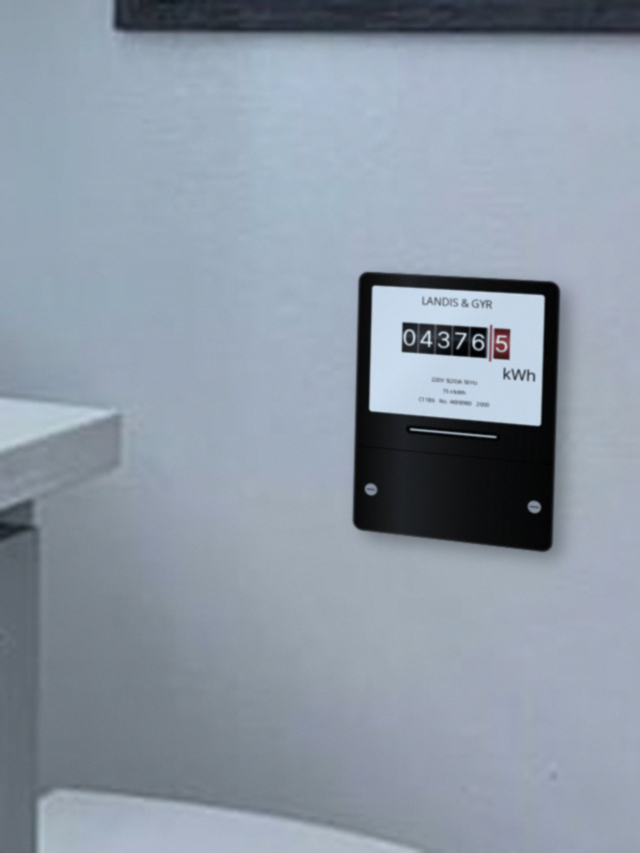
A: 4376.5 kWh
